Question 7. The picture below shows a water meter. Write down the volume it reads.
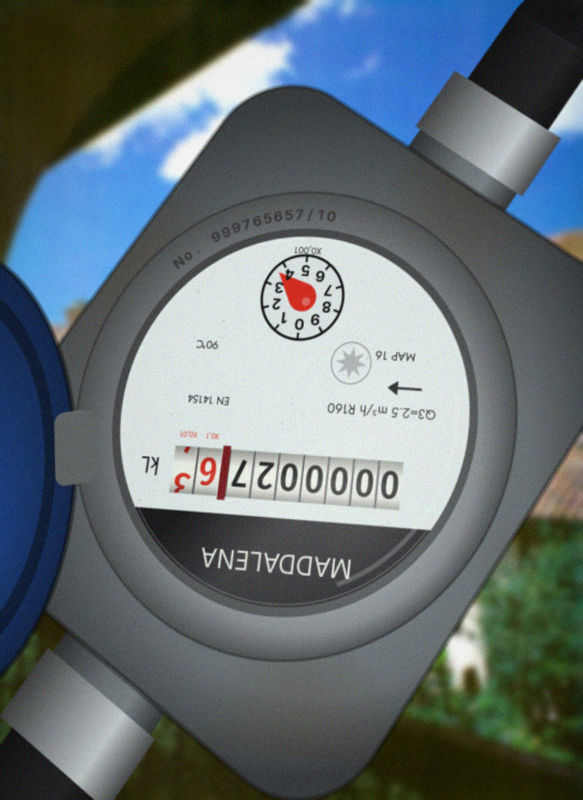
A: 27.633 kL
